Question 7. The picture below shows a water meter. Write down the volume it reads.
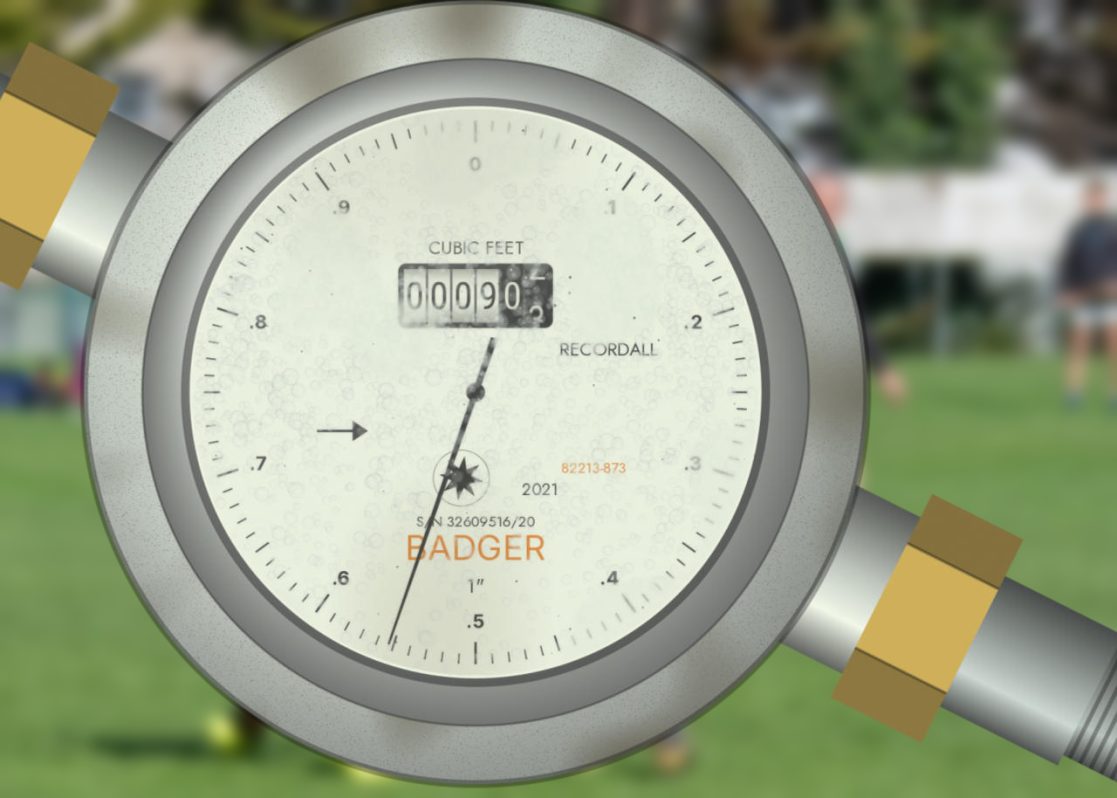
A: 902.55 ft³
